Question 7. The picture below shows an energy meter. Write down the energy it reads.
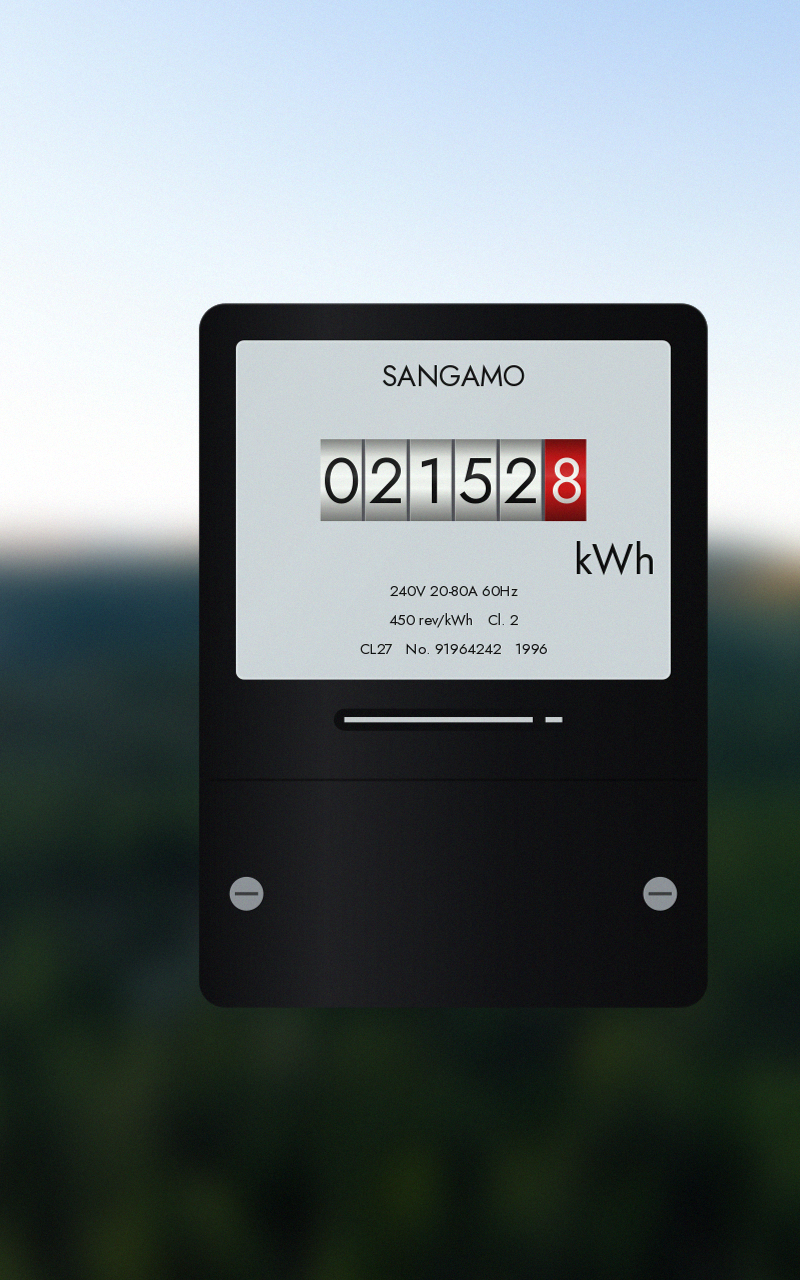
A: 2152.8 kWh
